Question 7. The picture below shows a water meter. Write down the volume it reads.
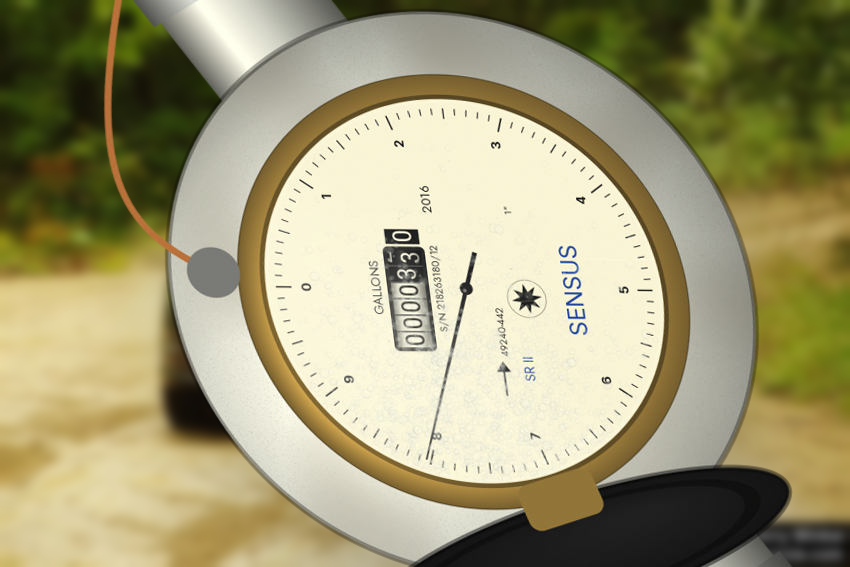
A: 328.0 gal
